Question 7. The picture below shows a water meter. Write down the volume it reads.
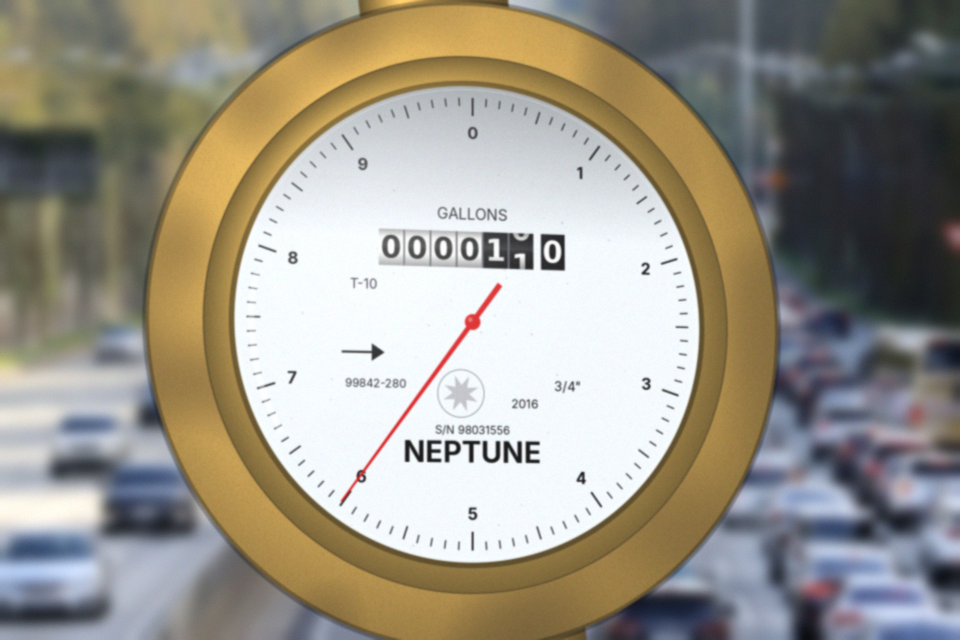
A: 106.0 gal
